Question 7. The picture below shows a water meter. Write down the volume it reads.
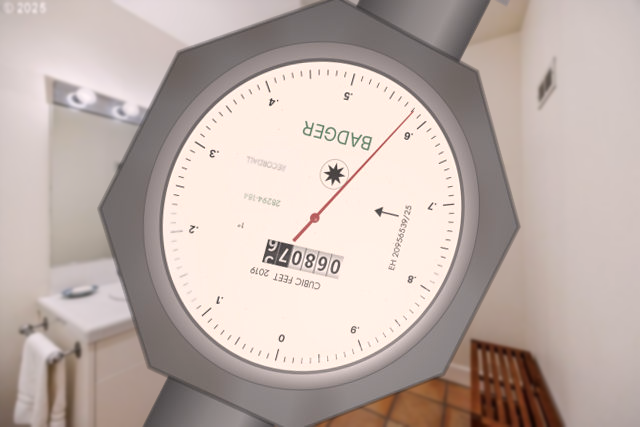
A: 68075.58 ft³
